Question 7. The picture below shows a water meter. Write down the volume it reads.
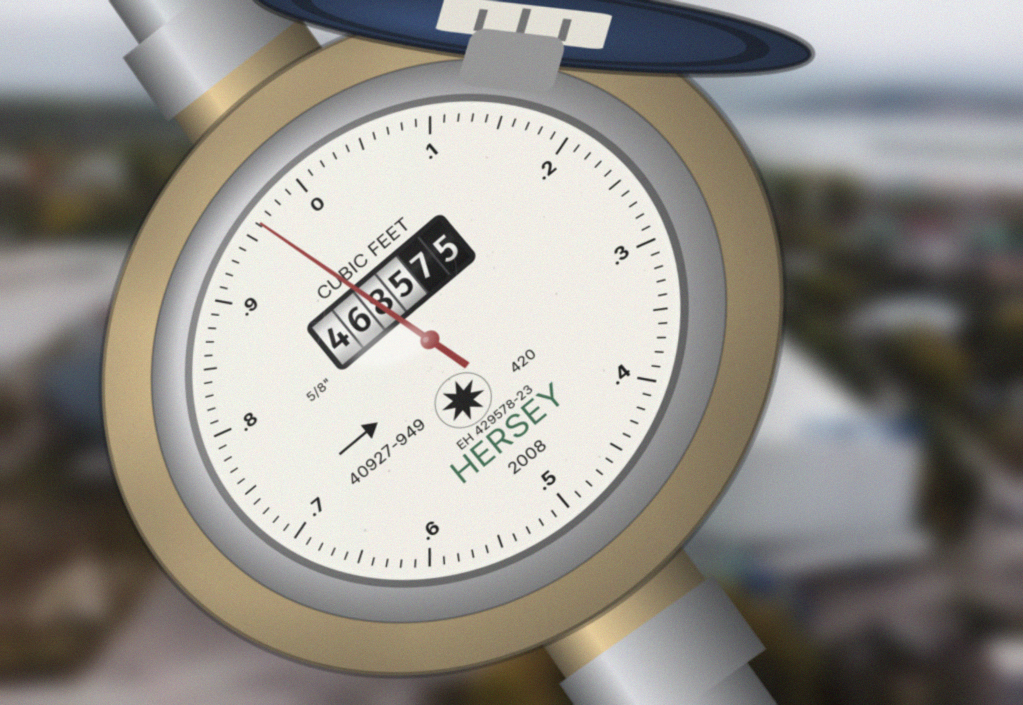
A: 468574.96 ft³
